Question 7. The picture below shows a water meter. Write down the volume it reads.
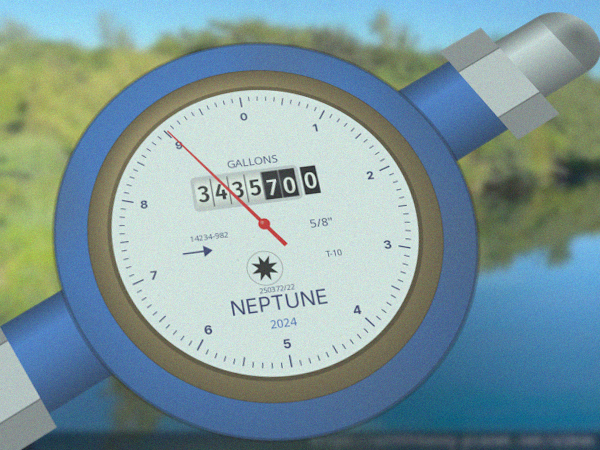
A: 3435699.0 gal
